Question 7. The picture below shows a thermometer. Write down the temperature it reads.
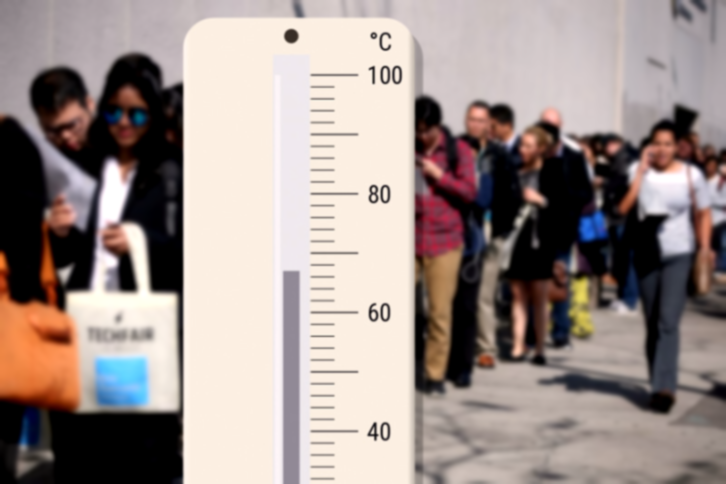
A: 67 °C
